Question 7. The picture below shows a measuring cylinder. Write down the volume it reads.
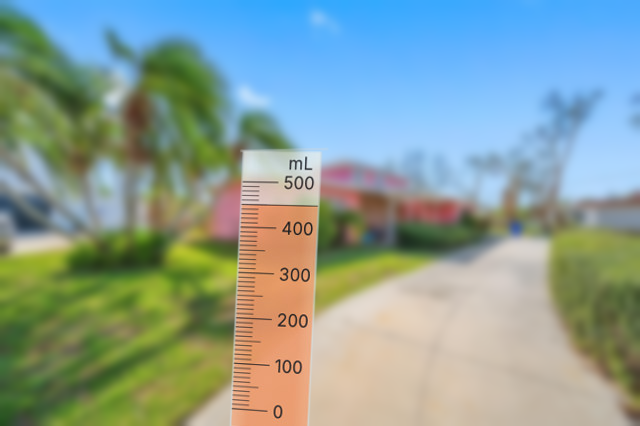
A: 450 mL
